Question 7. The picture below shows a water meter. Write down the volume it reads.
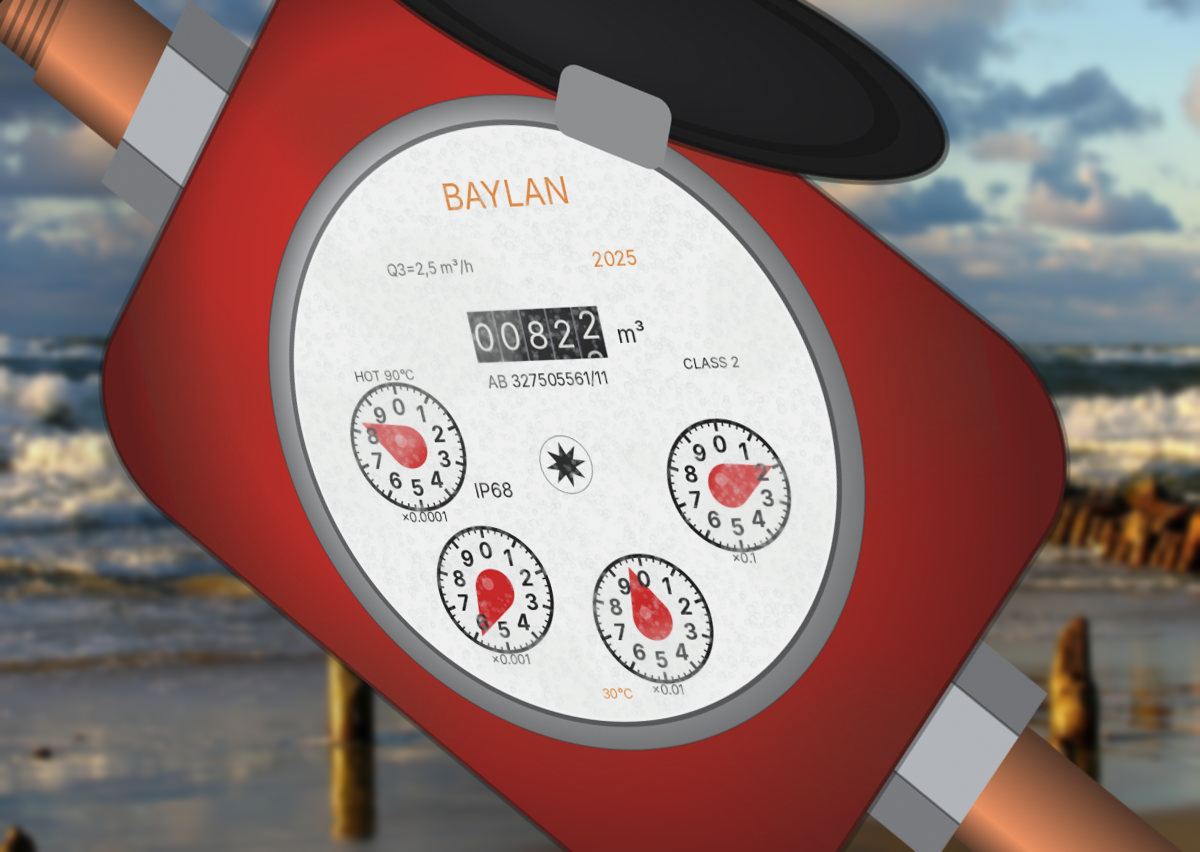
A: 822.1958 m³
